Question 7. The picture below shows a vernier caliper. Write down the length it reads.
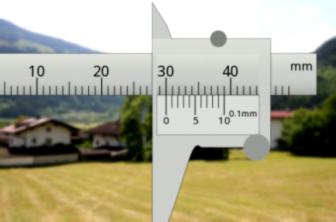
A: 30.0 mm
